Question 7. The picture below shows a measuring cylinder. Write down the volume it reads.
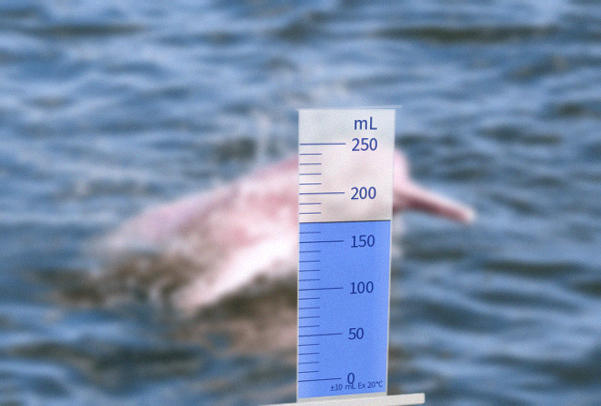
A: 170 mL
